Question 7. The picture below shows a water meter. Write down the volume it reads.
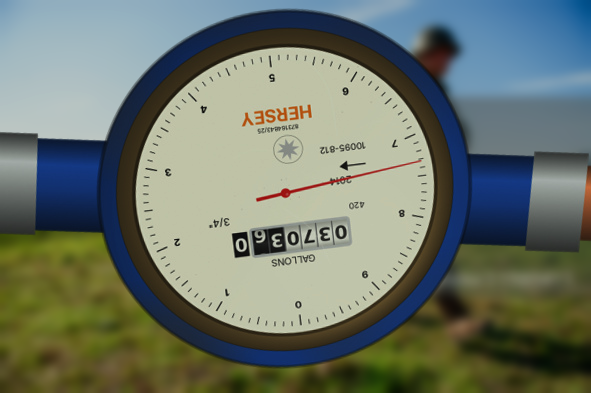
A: 370357.3 gal
